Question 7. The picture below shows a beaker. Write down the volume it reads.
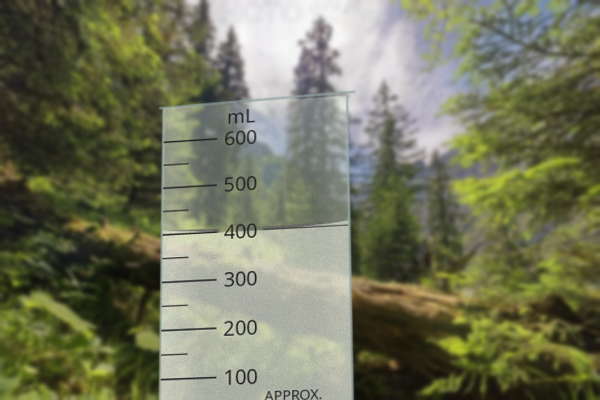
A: 400 mL
